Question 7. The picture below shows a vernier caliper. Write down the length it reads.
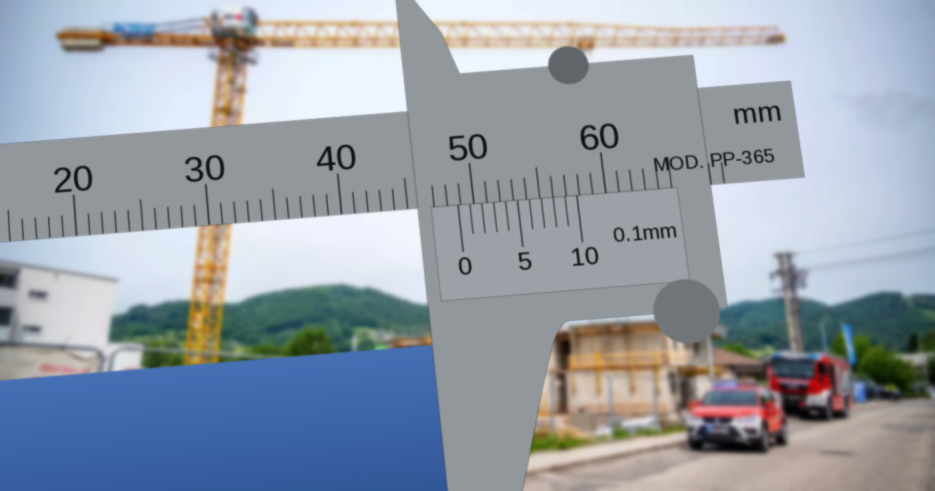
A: 48.8 mm
